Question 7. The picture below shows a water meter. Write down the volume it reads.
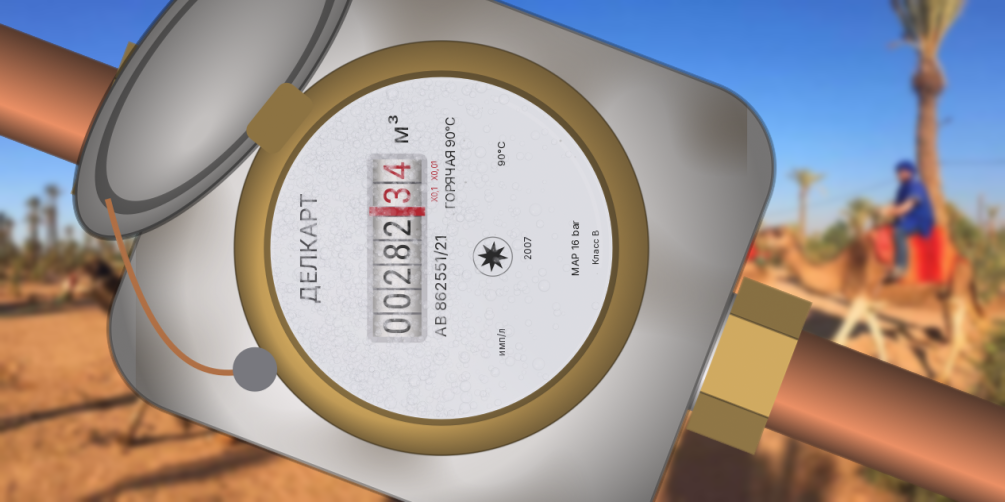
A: 282.34 m³
